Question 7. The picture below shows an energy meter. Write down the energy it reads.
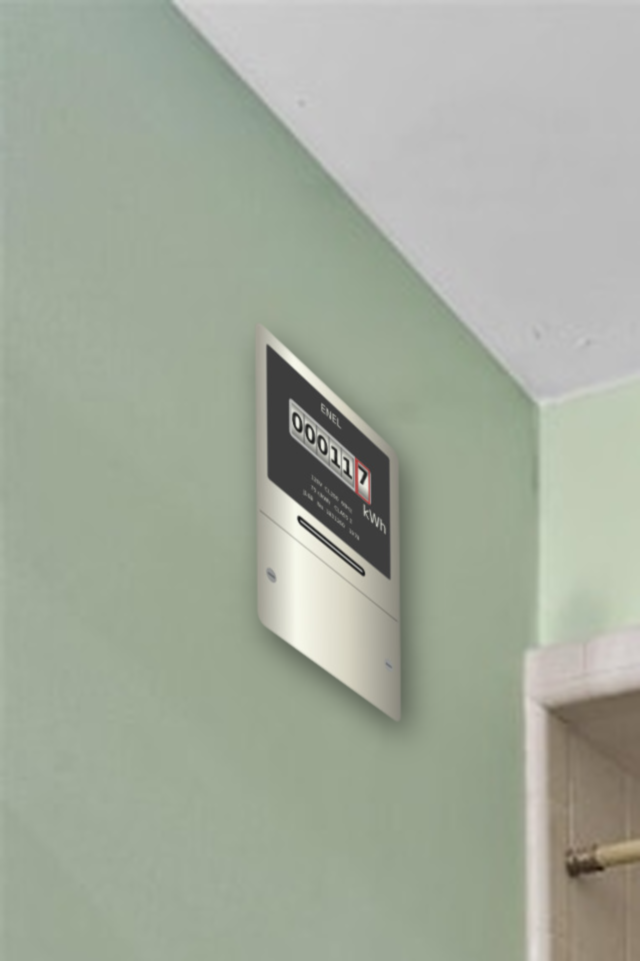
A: 11.7 kWh
